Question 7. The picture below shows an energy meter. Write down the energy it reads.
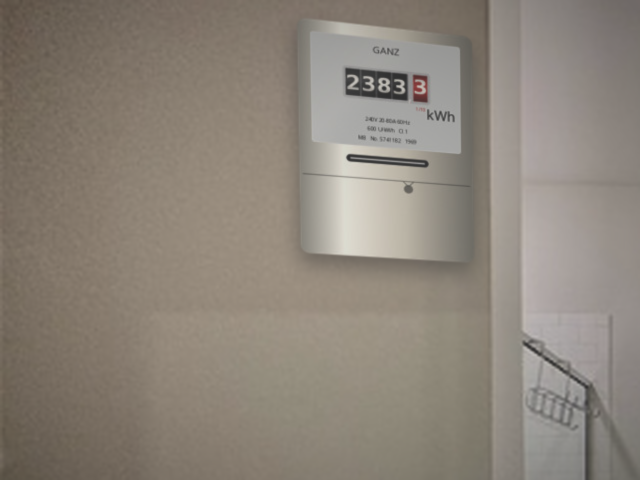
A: 2383.3 kWh
